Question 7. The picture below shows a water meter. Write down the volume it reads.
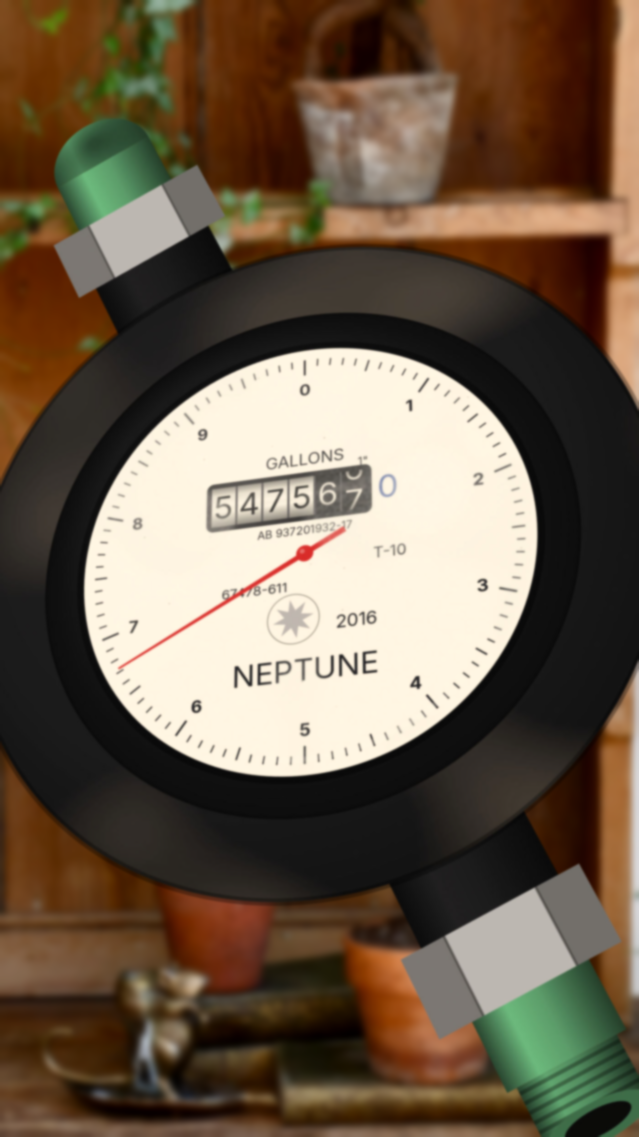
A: 5475666.7 gal
